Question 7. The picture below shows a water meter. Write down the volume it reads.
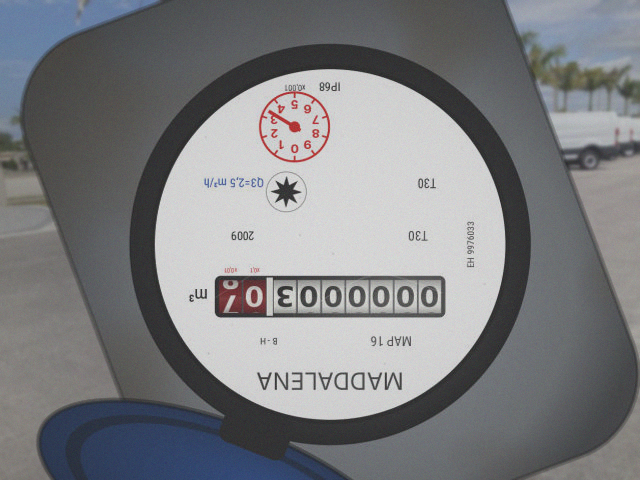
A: 3.073 m³
